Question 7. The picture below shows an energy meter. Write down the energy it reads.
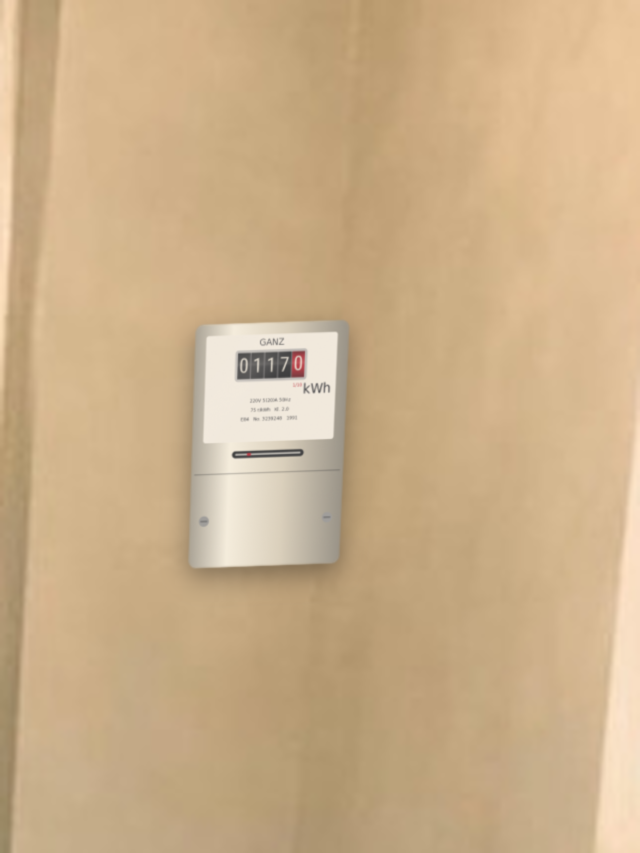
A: 117.0 kWh
